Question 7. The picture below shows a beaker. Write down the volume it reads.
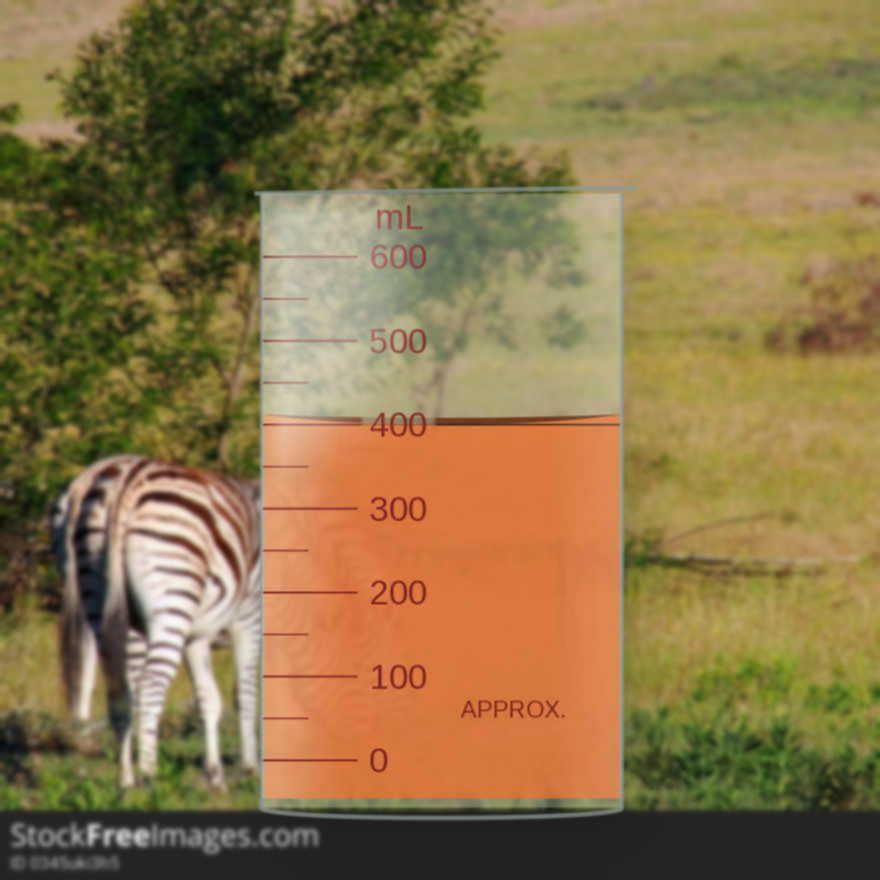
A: 400 mL
